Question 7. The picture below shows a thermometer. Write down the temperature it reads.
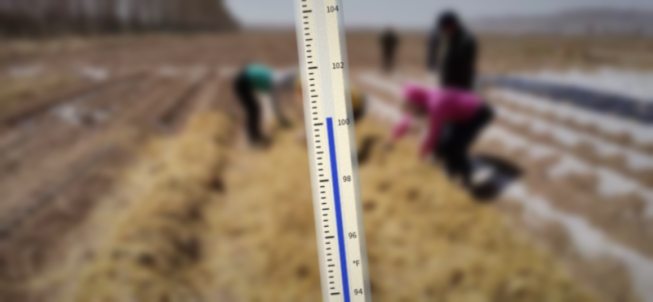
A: 100.2 °F
